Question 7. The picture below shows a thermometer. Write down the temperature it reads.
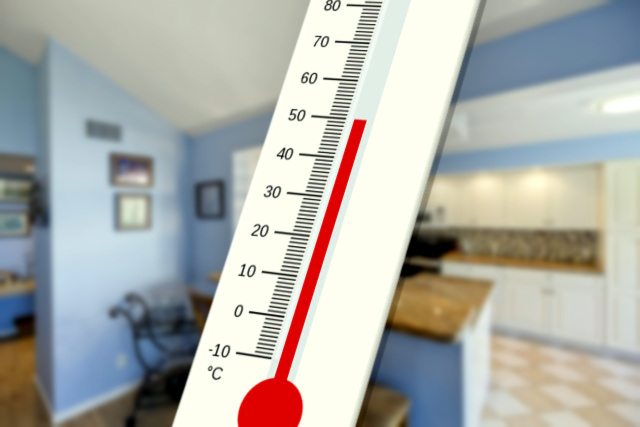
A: 50 °C
